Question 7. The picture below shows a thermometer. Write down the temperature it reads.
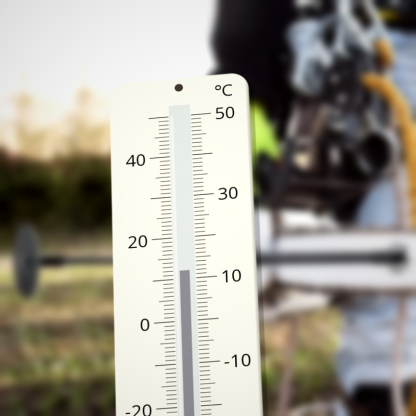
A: 12 °C
